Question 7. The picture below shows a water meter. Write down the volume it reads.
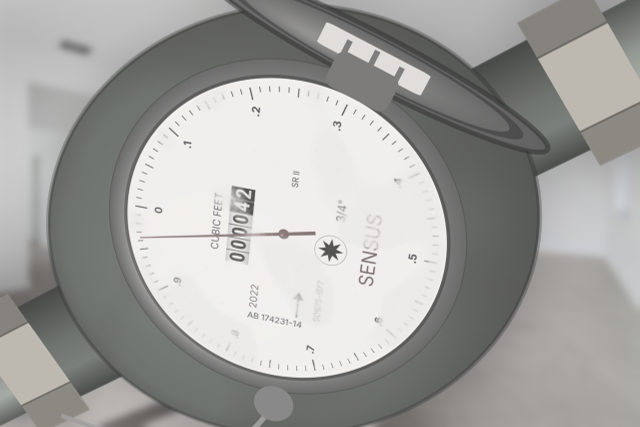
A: 41.96 ft³
